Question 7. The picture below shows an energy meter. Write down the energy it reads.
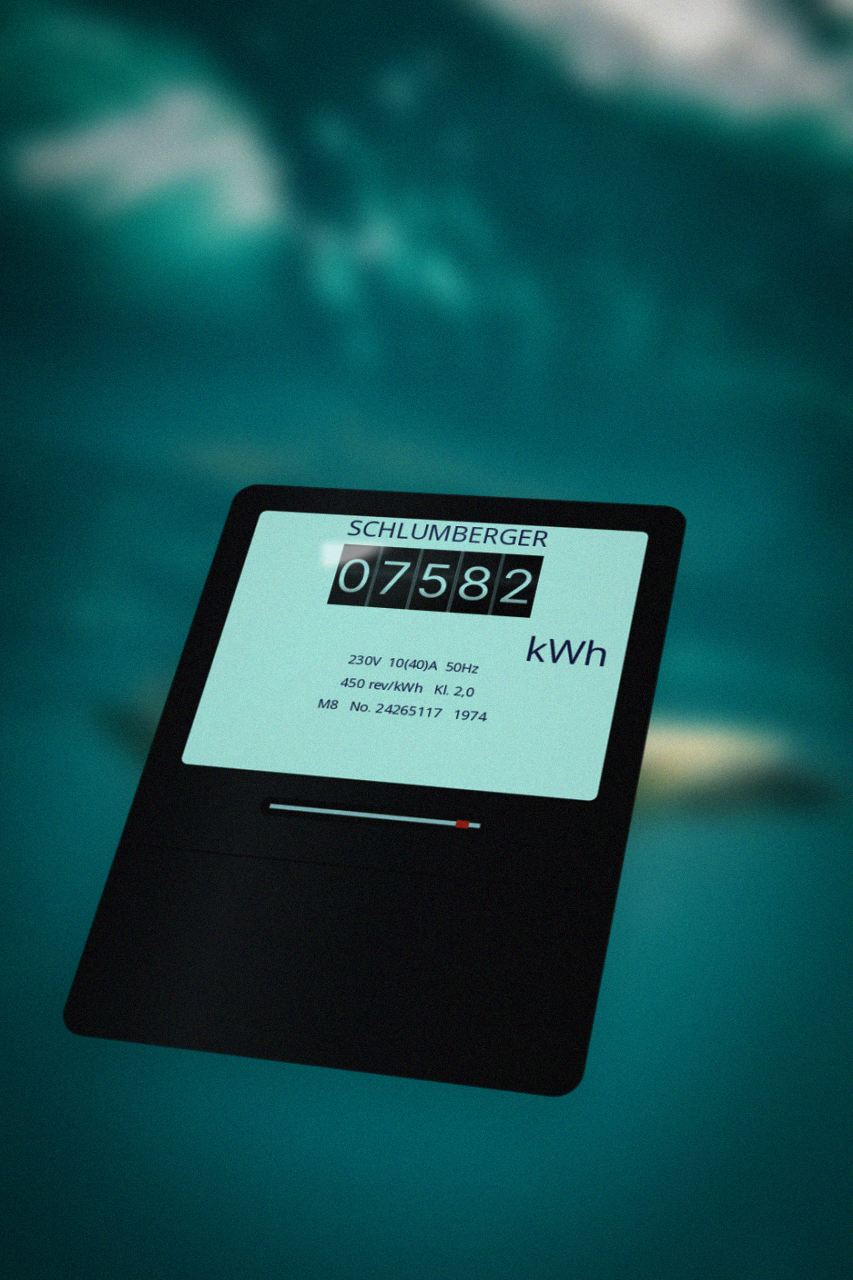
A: 7582 kWh
